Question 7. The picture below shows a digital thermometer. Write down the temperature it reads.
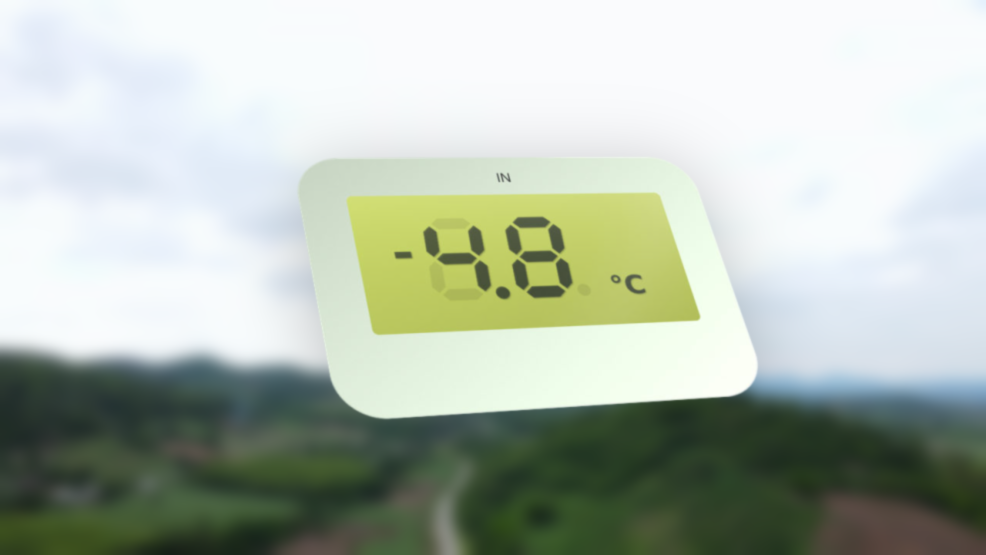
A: -4.8 °C
